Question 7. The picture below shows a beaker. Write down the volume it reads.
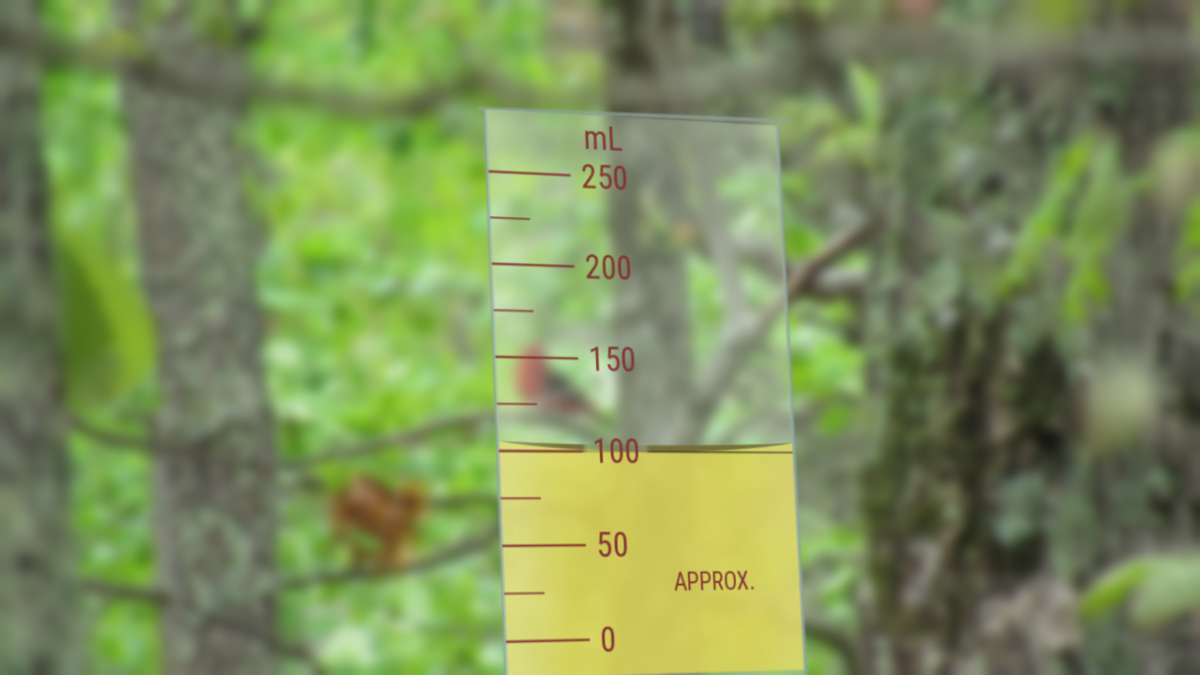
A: 100 mL
